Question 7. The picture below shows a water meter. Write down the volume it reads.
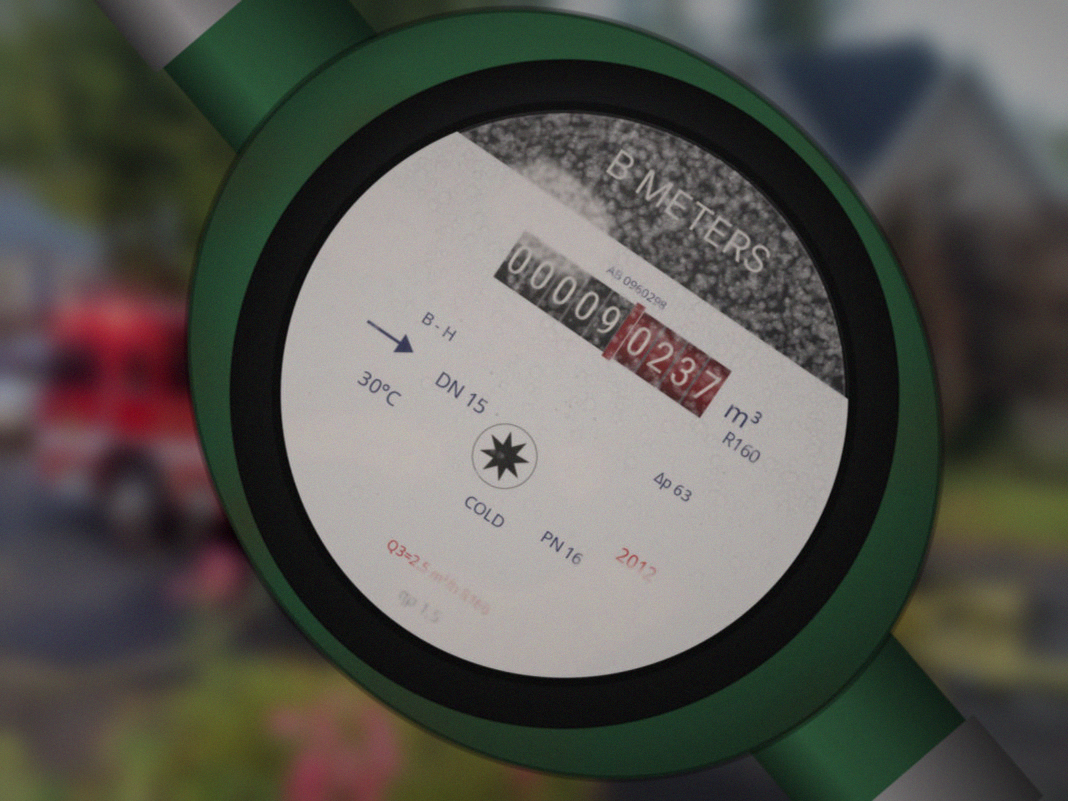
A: 9.0237 m³
